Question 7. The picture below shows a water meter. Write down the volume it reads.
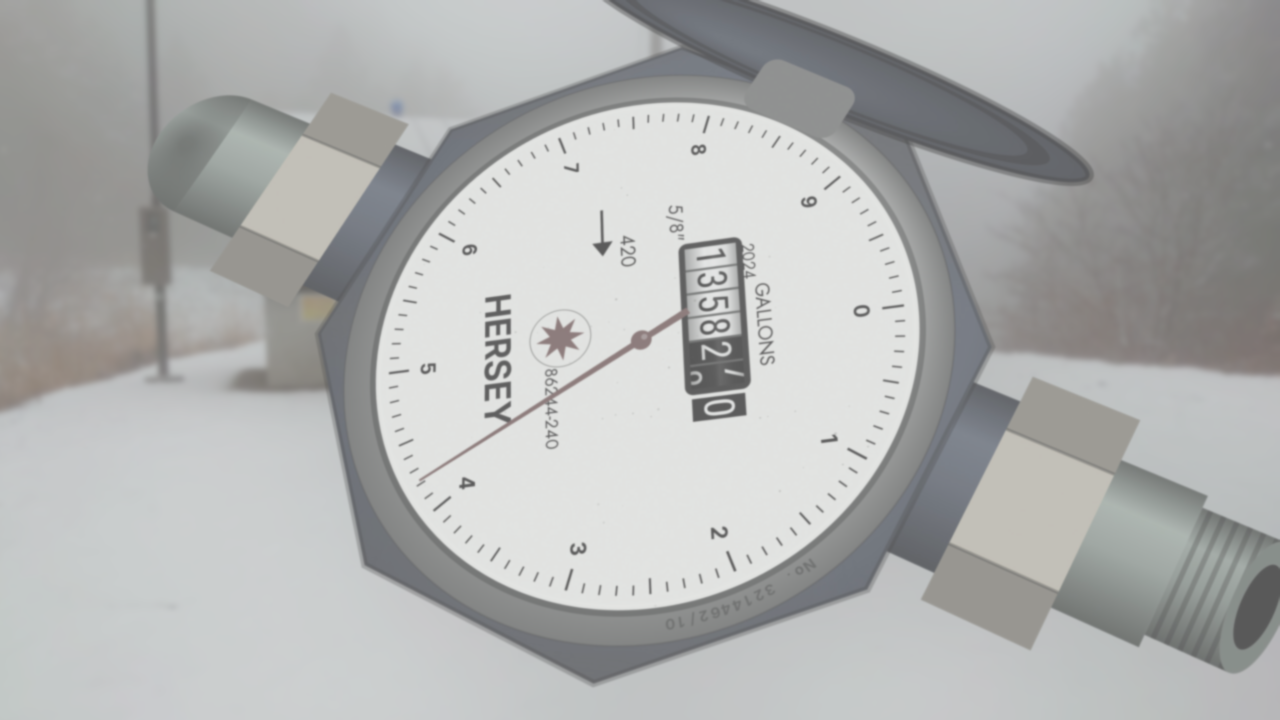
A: 1358274.2 gal
